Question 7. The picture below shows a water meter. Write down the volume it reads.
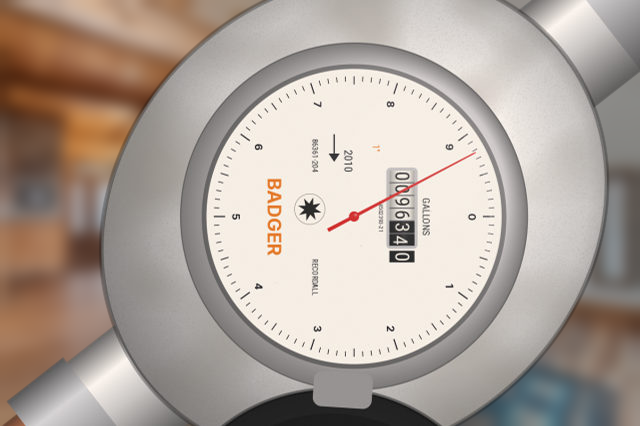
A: 96339.2 gal
